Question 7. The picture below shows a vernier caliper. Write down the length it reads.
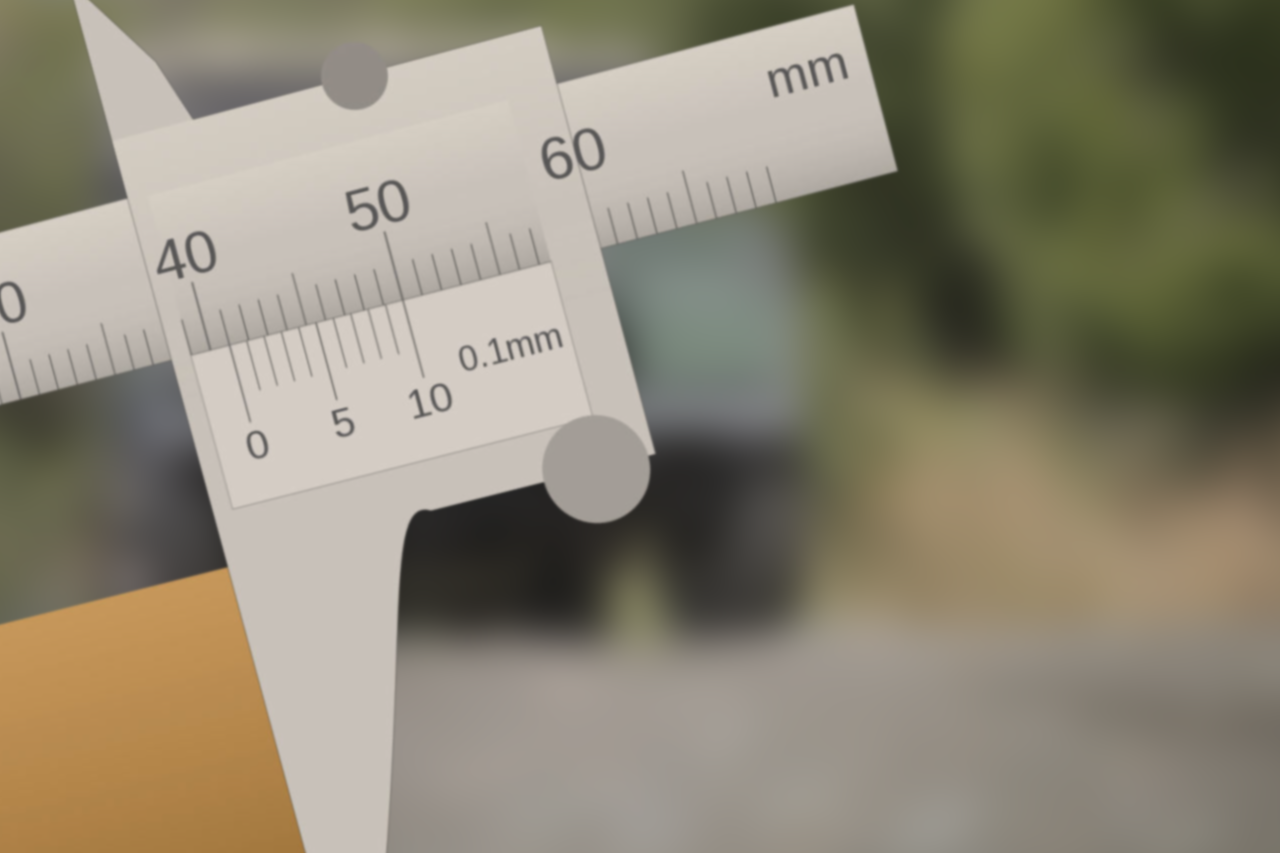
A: 41.0 mm
